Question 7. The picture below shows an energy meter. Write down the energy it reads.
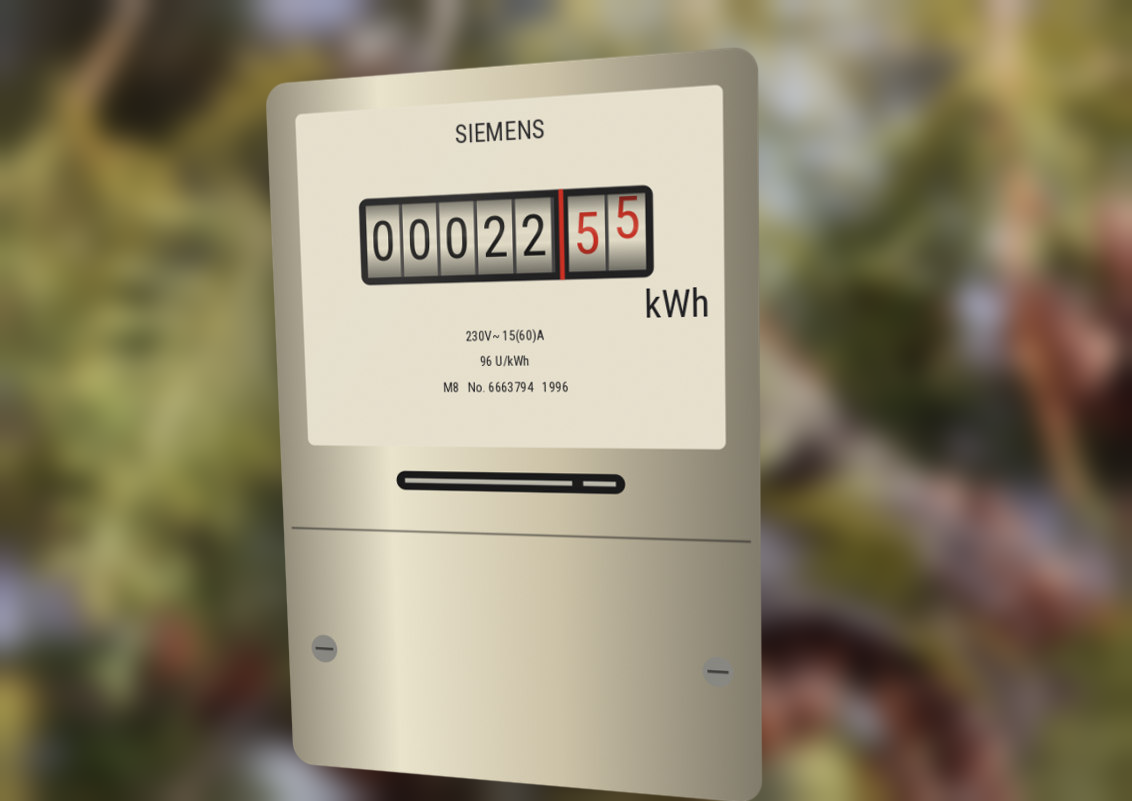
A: 22.55 kWh
